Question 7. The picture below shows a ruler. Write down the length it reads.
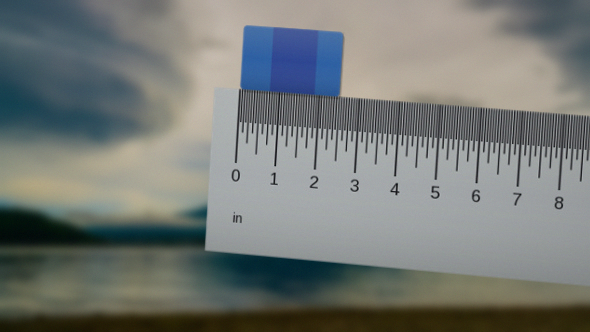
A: 2.5 in
